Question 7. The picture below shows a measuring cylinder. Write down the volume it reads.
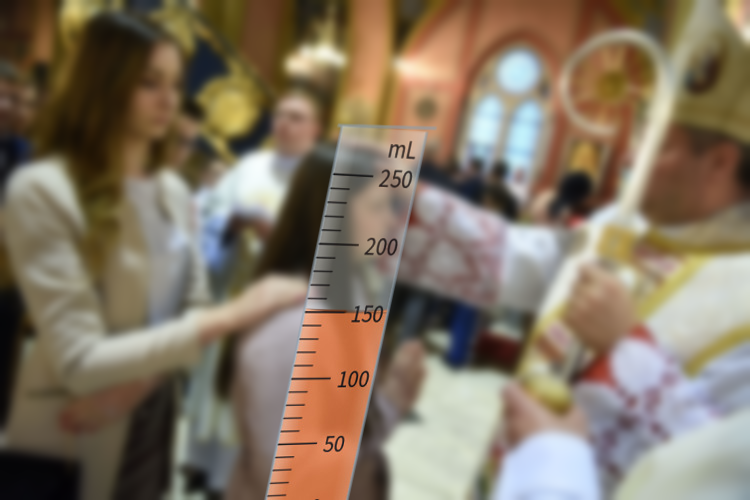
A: 150 mL
